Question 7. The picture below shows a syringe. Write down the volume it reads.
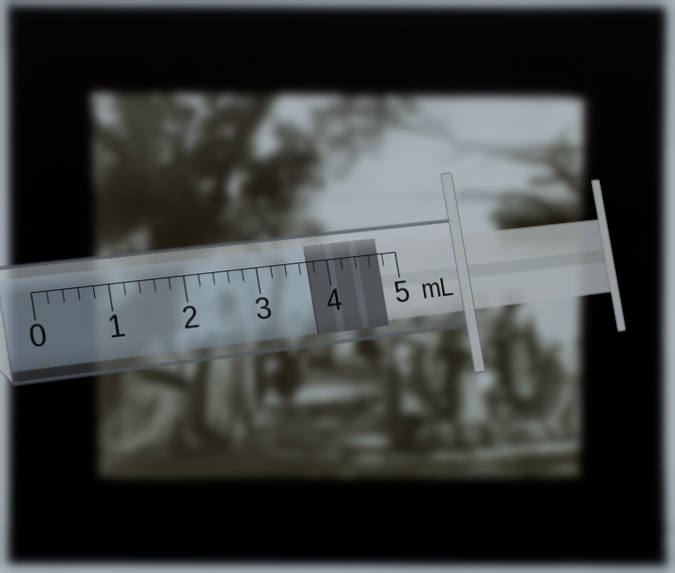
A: 3.7 mL
